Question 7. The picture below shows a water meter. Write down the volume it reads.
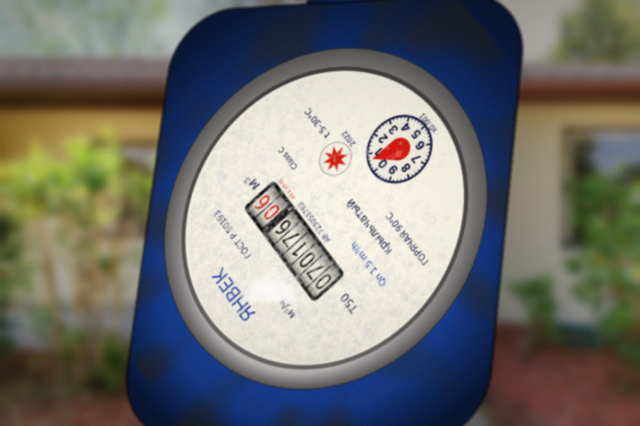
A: 70176.060 m³
